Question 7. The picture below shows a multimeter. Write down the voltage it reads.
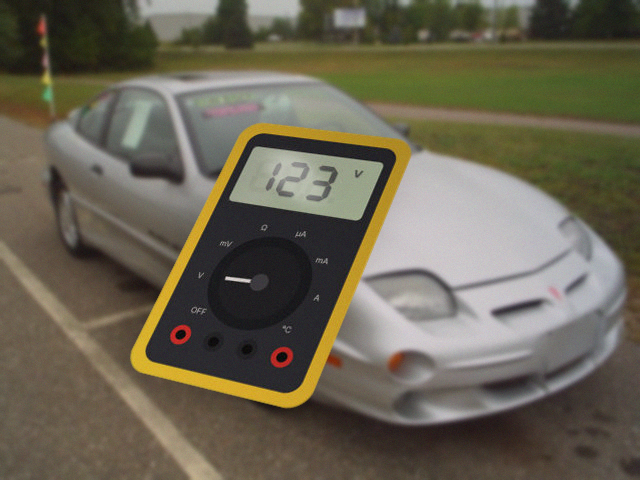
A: 123 V
